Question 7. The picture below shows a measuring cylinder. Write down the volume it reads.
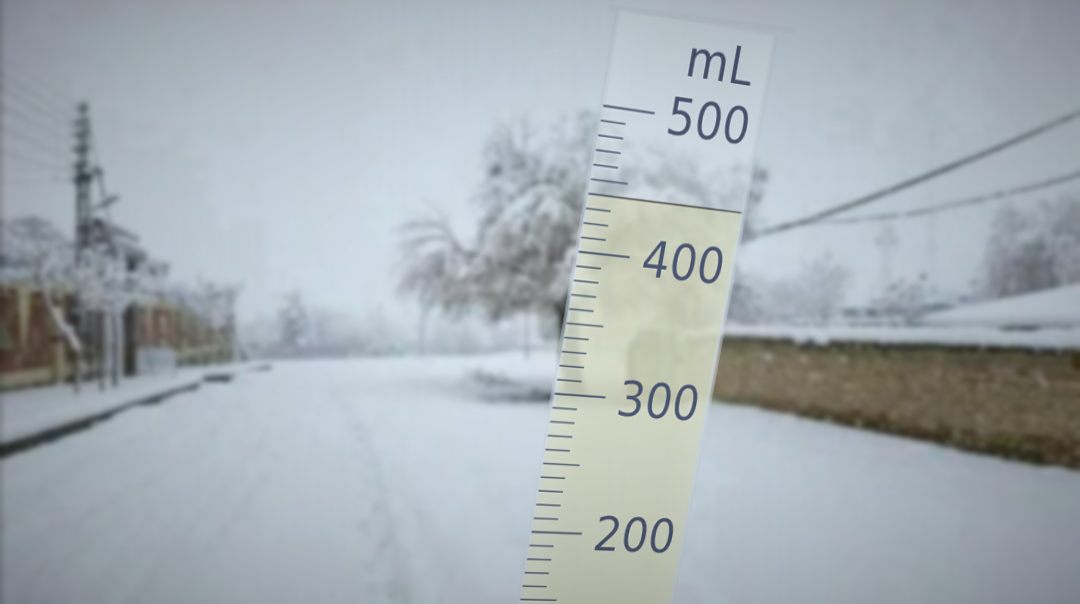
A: 440 mL
